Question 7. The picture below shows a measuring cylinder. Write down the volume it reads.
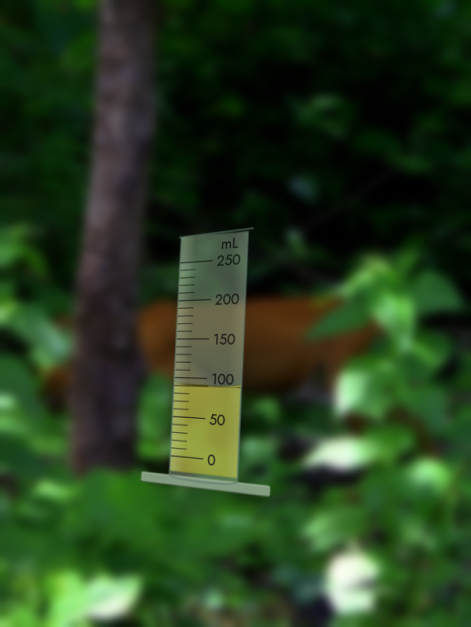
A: 90 mL
